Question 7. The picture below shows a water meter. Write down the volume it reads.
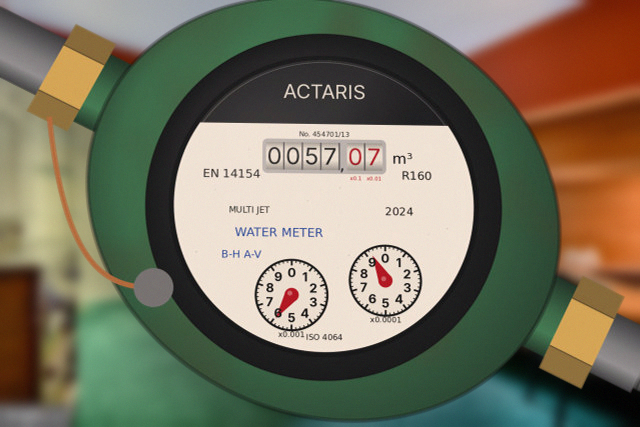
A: 57.0759 m³
